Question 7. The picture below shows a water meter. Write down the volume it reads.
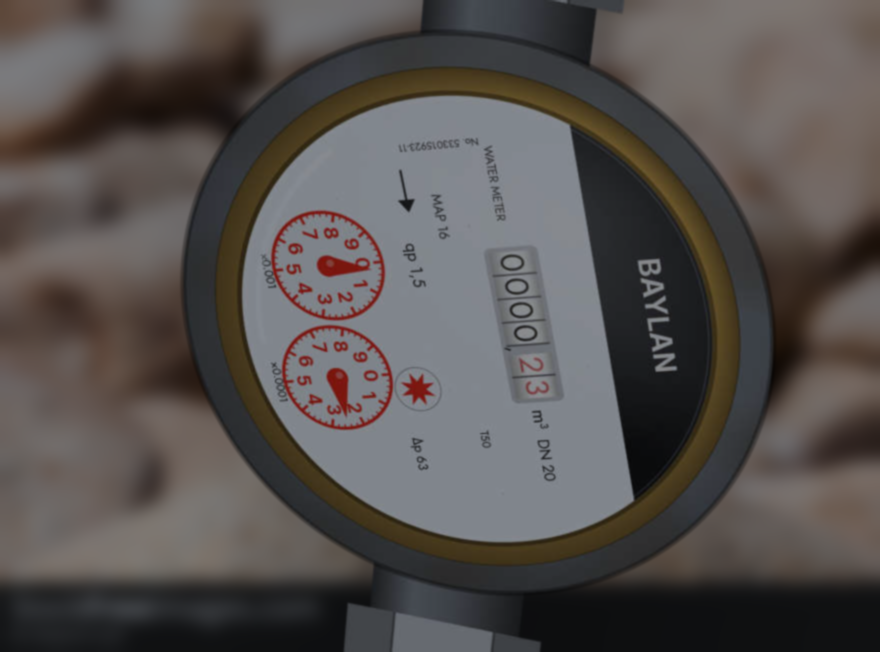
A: 0.2302 m³
